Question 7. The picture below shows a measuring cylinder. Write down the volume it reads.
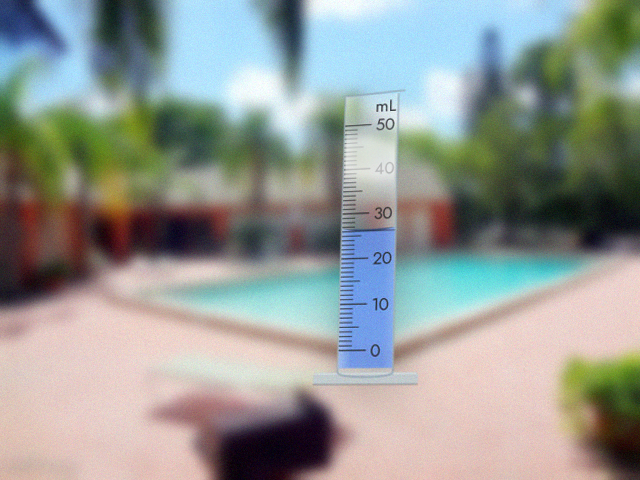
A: 26 mL
